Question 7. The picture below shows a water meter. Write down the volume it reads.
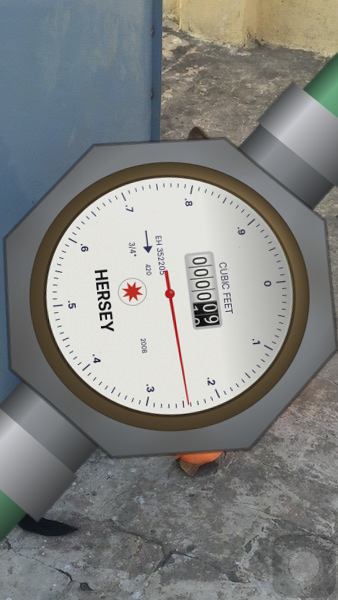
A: 9.24 ft³
